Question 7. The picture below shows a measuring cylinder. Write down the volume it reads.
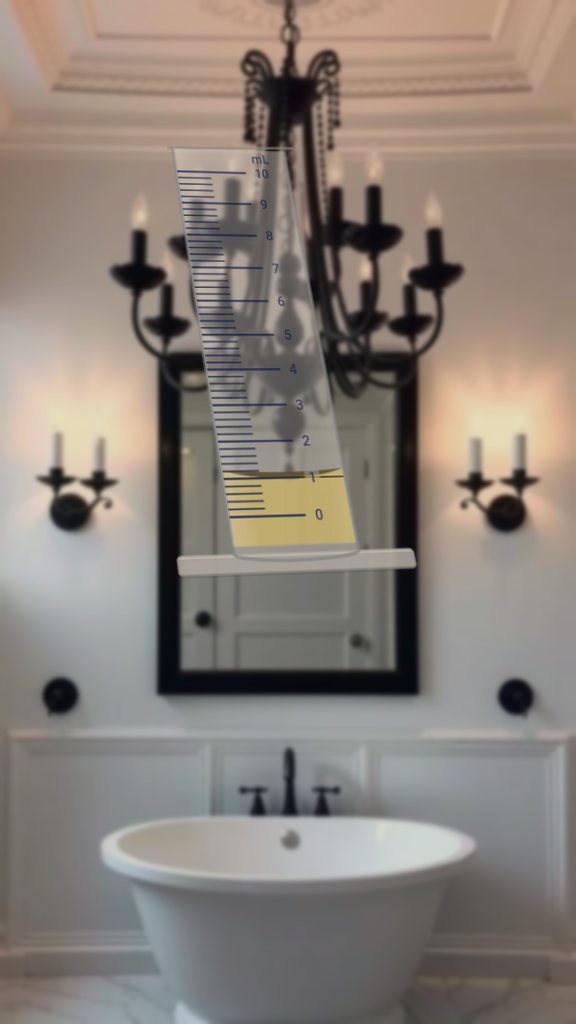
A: 1 mL
